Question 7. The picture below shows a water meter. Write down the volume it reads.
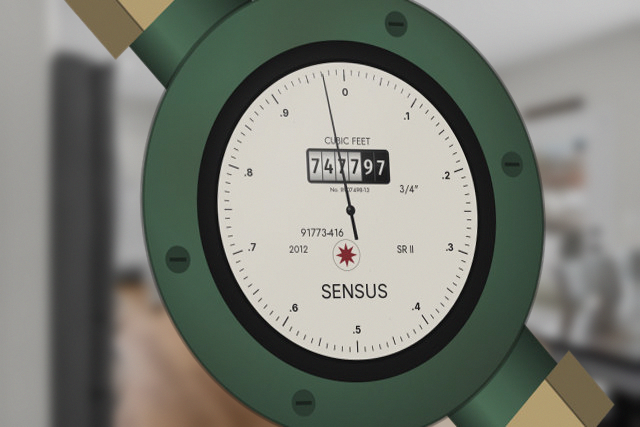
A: 747796.97 ft³
